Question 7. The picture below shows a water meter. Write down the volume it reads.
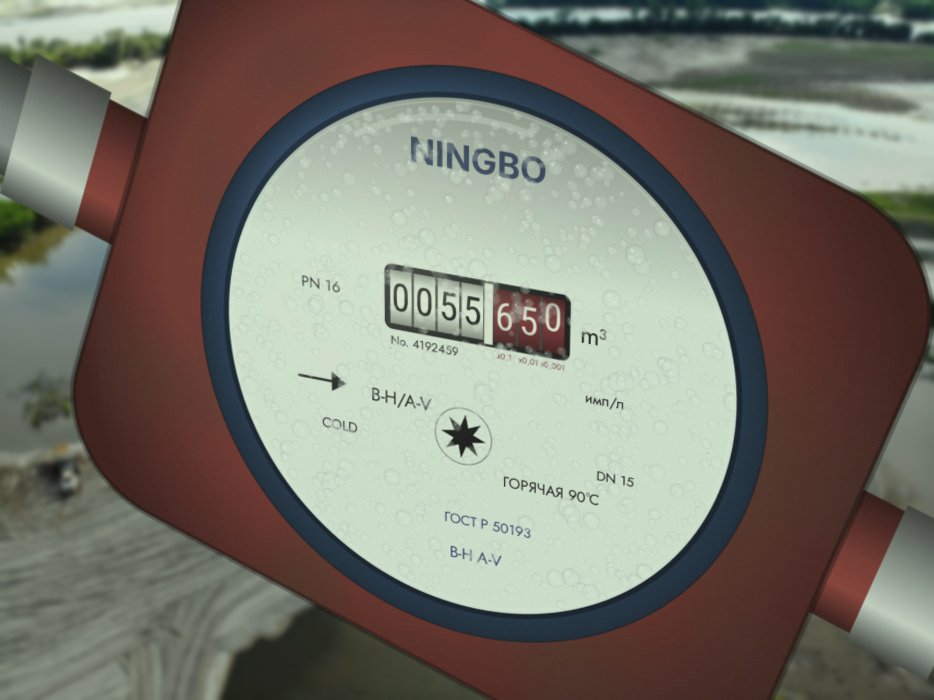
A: 55.650 m³
